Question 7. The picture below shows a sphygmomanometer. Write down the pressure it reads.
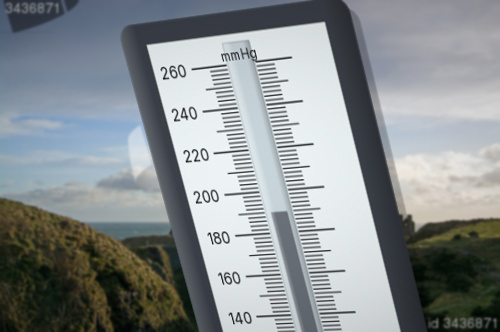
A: 190 mmHg
